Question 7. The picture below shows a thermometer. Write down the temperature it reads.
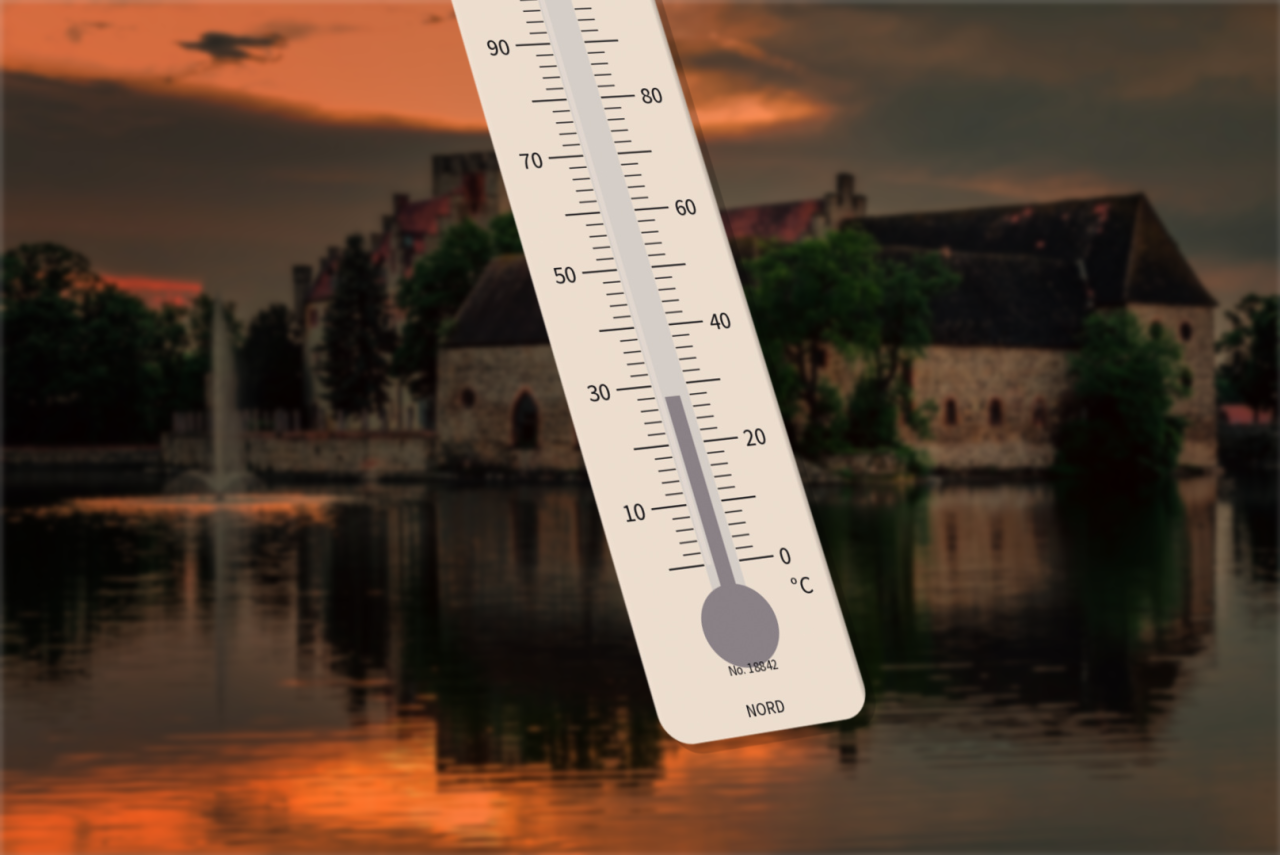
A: 28 °C
